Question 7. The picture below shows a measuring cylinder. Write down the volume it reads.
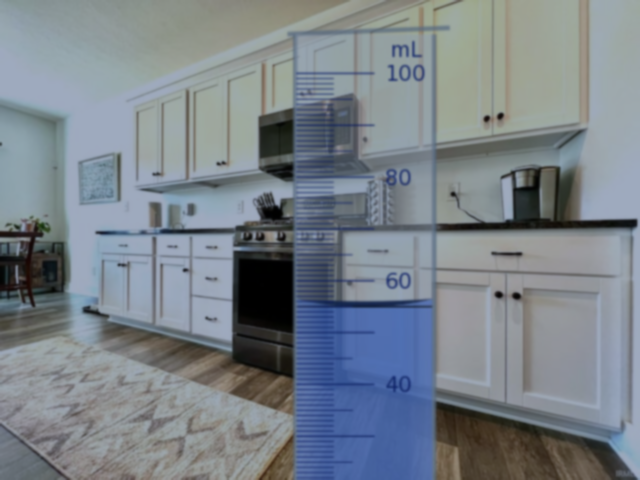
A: 55 mL
